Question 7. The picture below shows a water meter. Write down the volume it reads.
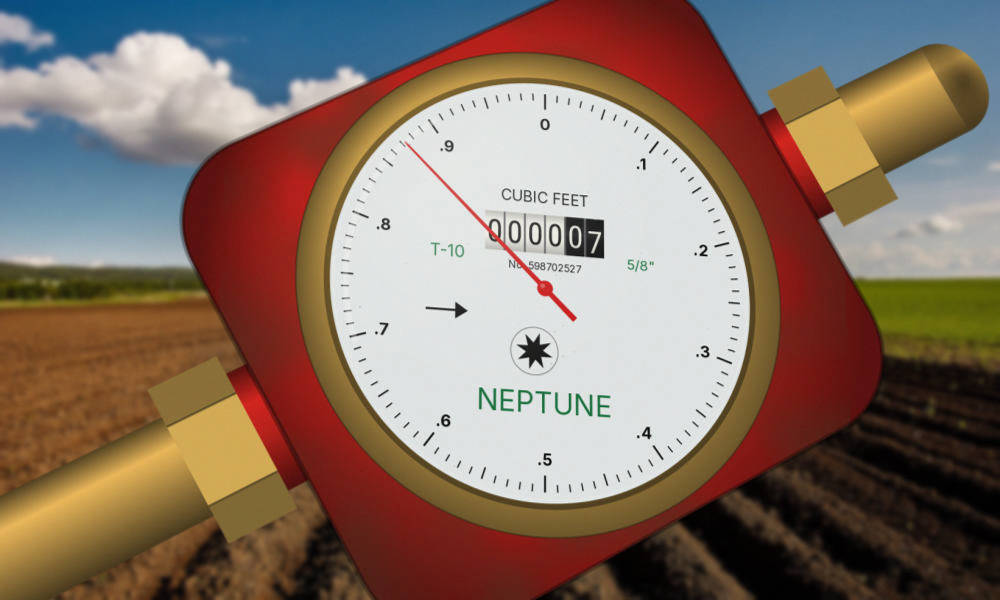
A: 6.87 ft³
